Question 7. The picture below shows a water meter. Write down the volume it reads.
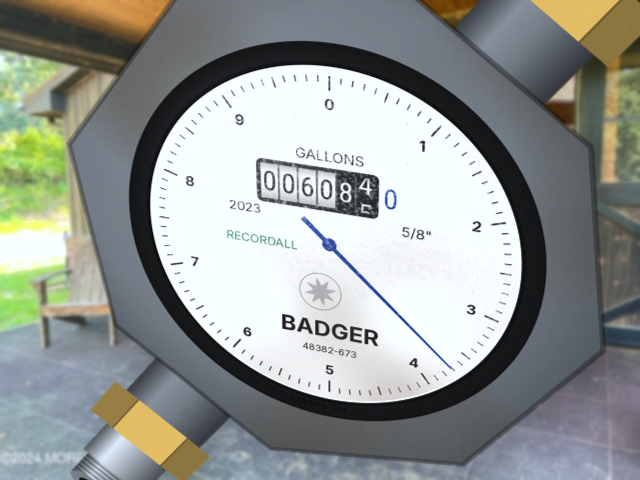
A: 60843.7 gal
